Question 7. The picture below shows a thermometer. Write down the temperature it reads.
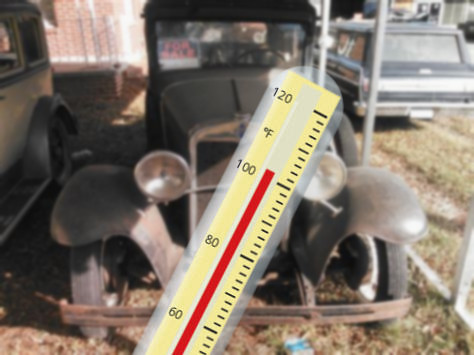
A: 102 °F
